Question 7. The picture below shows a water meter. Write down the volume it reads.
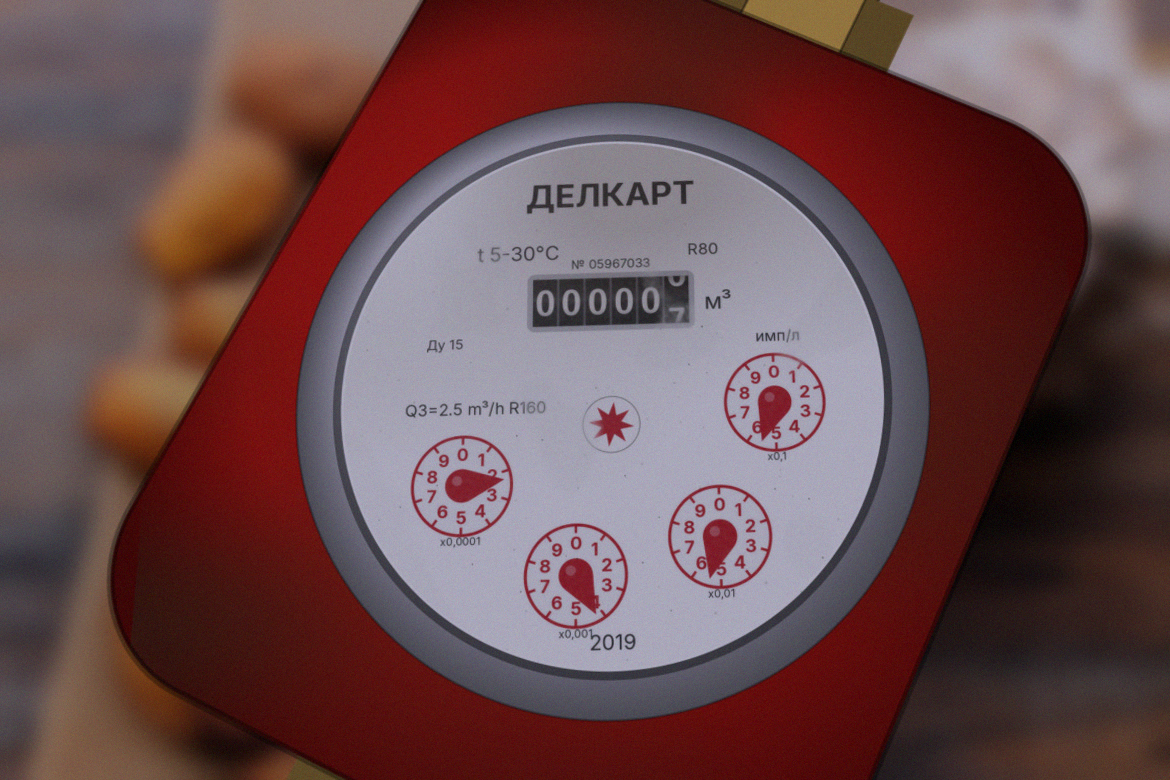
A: 6.5542 m³
